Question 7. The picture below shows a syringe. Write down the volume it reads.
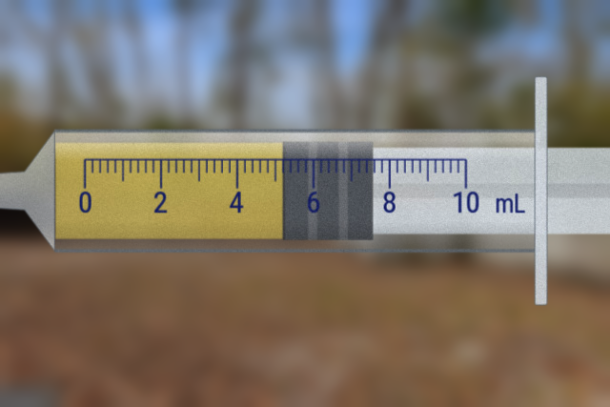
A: 5.2 mL
